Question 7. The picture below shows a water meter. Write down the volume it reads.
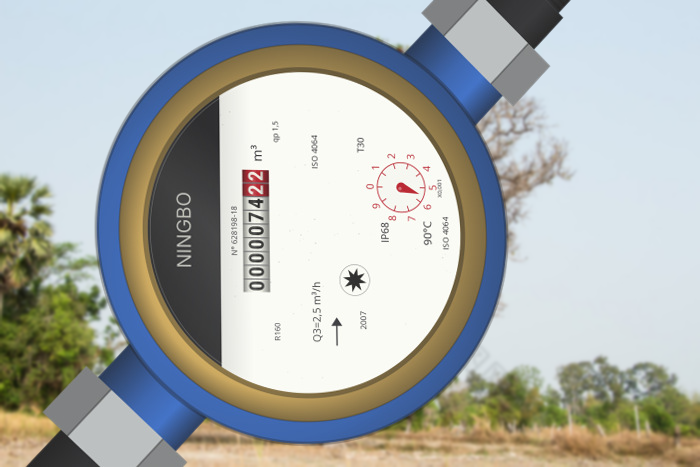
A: 74.225 m³
